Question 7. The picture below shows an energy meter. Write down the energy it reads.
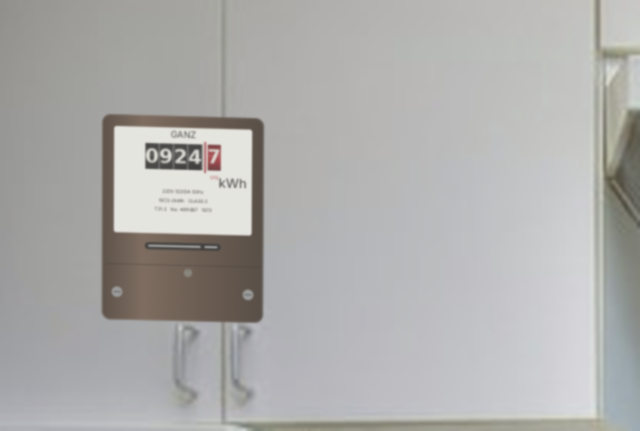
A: 924.7 kWh
